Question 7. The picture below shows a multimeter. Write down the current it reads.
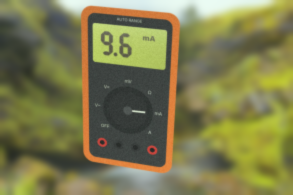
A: 9.6 mA
